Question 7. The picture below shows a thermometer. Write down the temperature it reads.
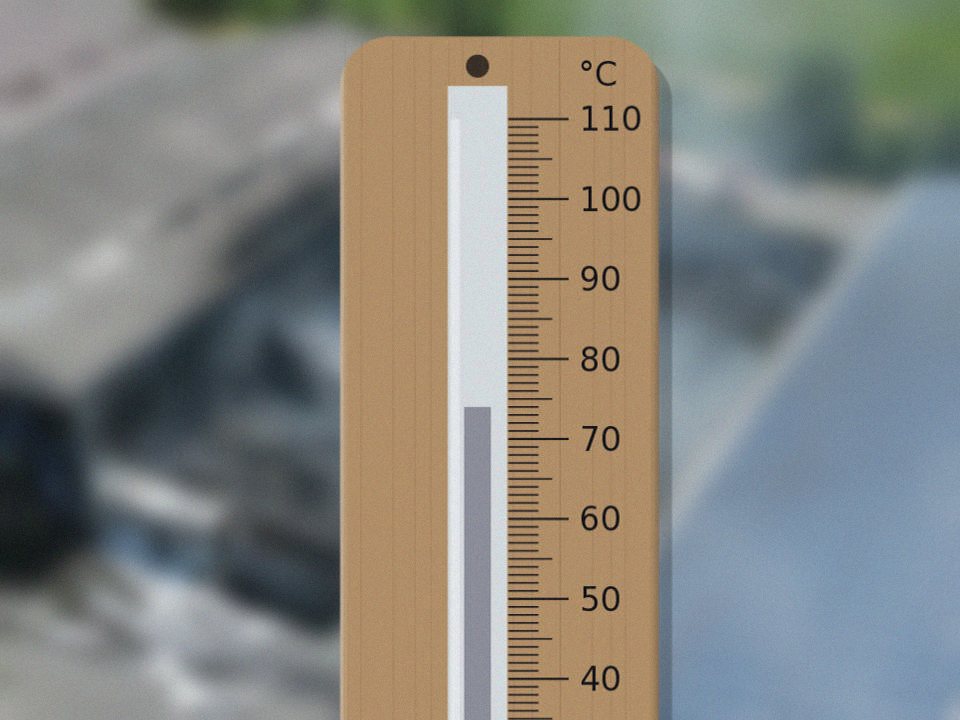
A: 74 °C
